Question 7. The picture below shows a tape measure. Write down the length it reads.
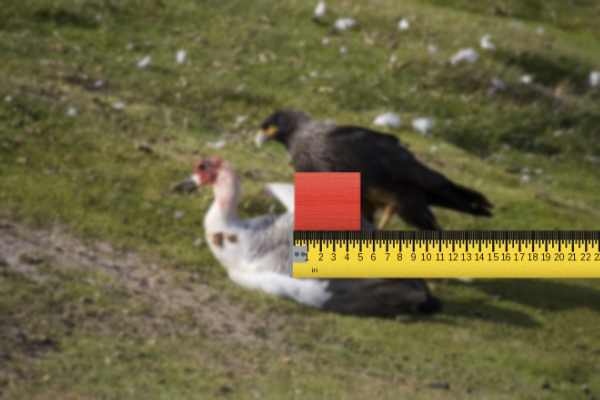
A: 5 in
